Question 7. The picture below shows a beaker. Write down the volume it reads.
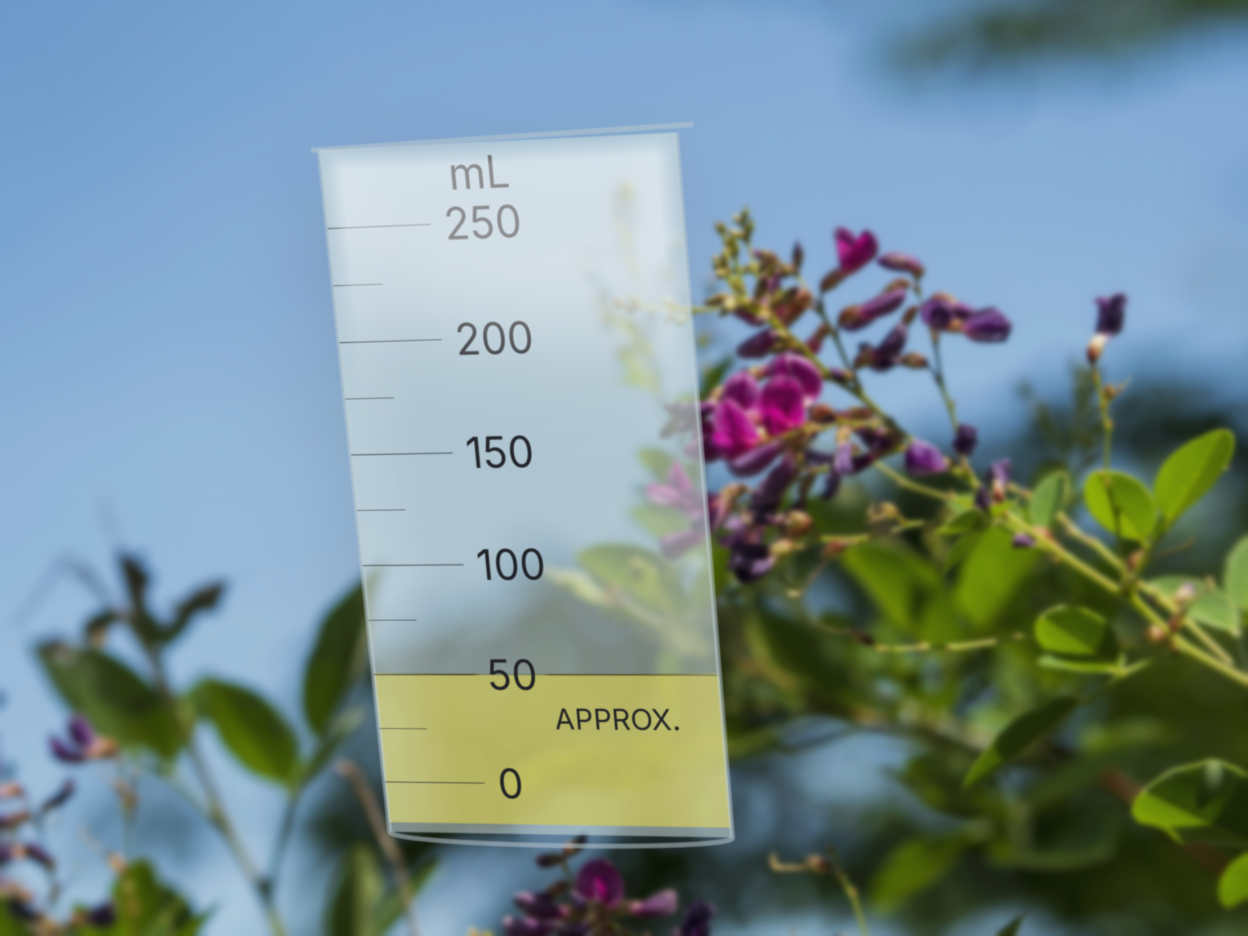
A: 50 mL
